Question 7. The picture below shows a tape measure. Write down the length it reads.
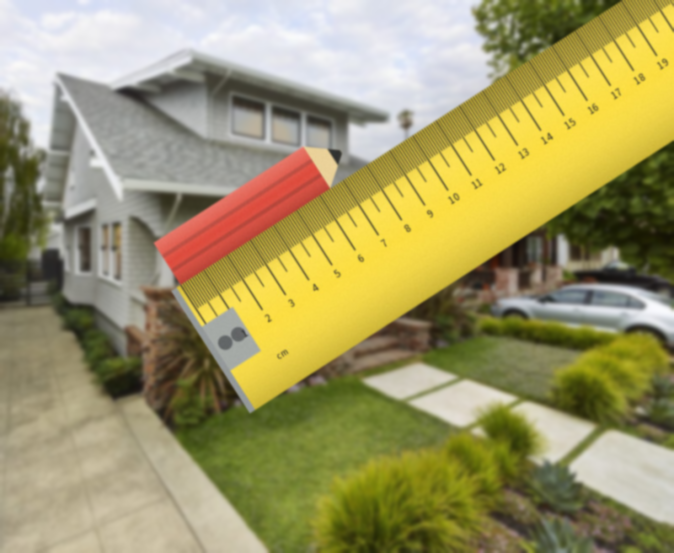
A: 7.5 cm
